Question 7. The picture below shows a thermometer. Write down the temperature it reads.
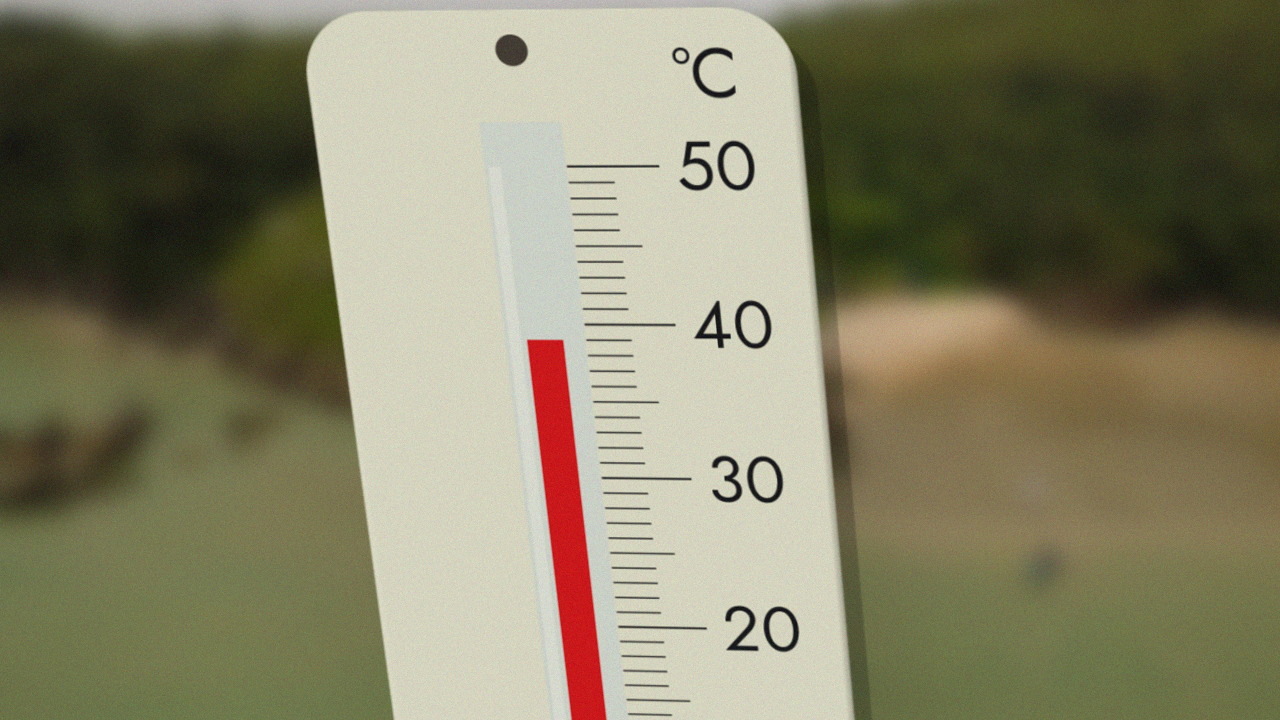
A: 39 °C
